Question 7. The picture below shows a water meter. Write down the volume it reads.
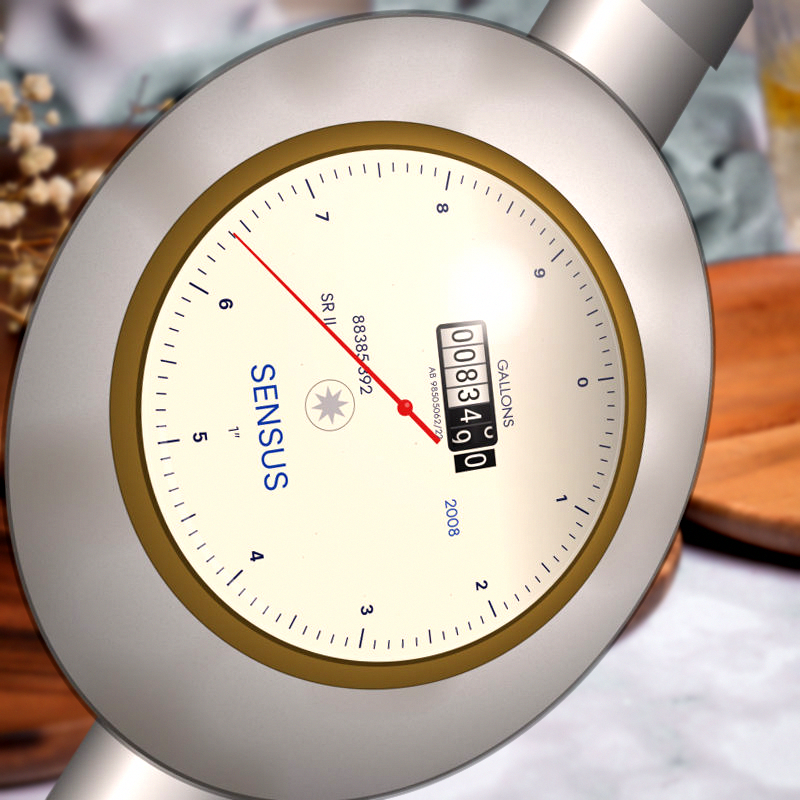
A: 83486.4 gal
